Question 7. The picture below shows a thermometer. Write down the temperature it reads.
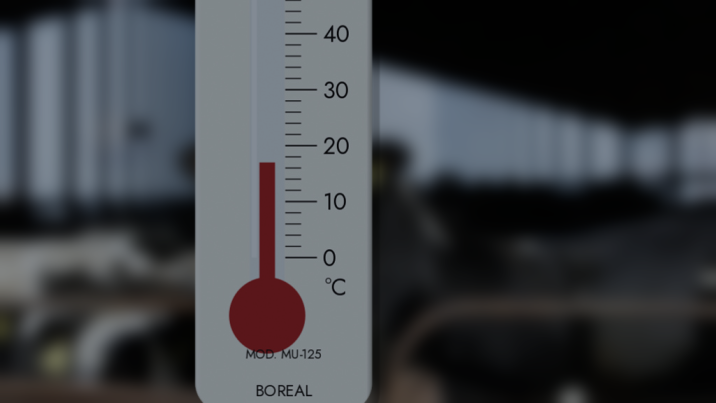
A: 17 °C
